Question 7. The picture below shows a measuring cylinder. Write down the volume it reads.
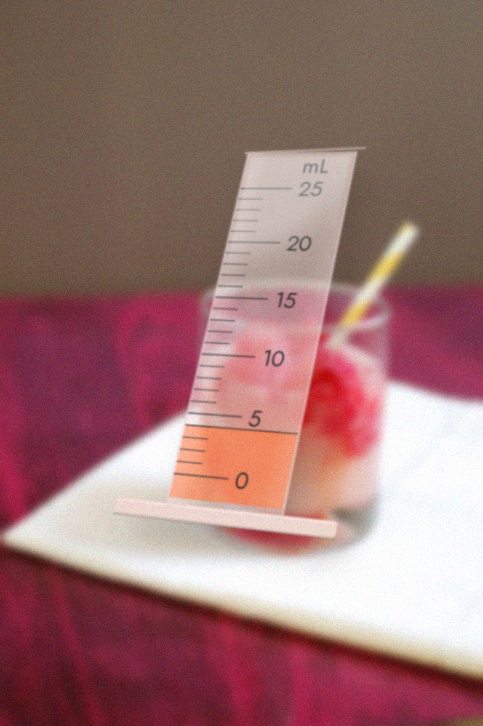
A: 4 mL
